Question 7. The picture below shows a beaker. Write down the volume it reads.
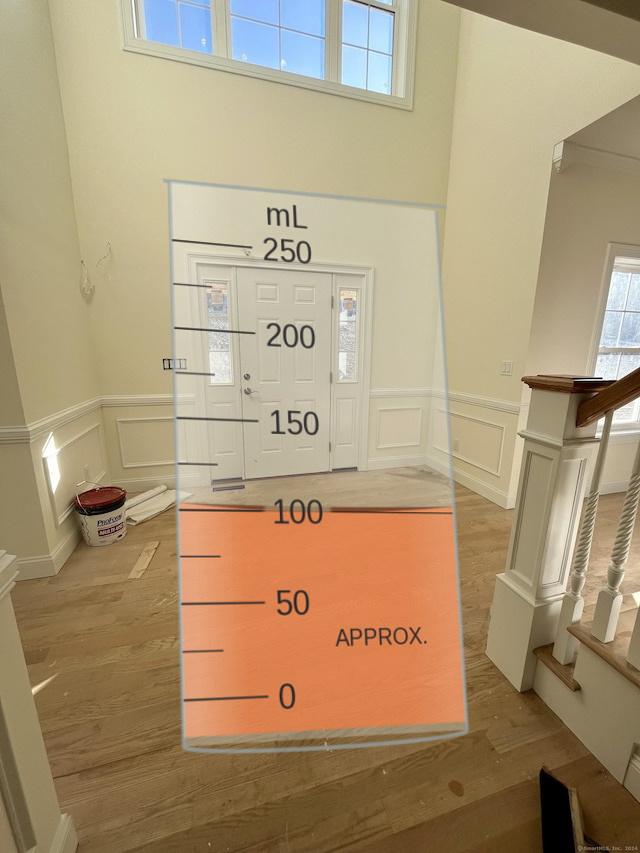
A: 100 mL
